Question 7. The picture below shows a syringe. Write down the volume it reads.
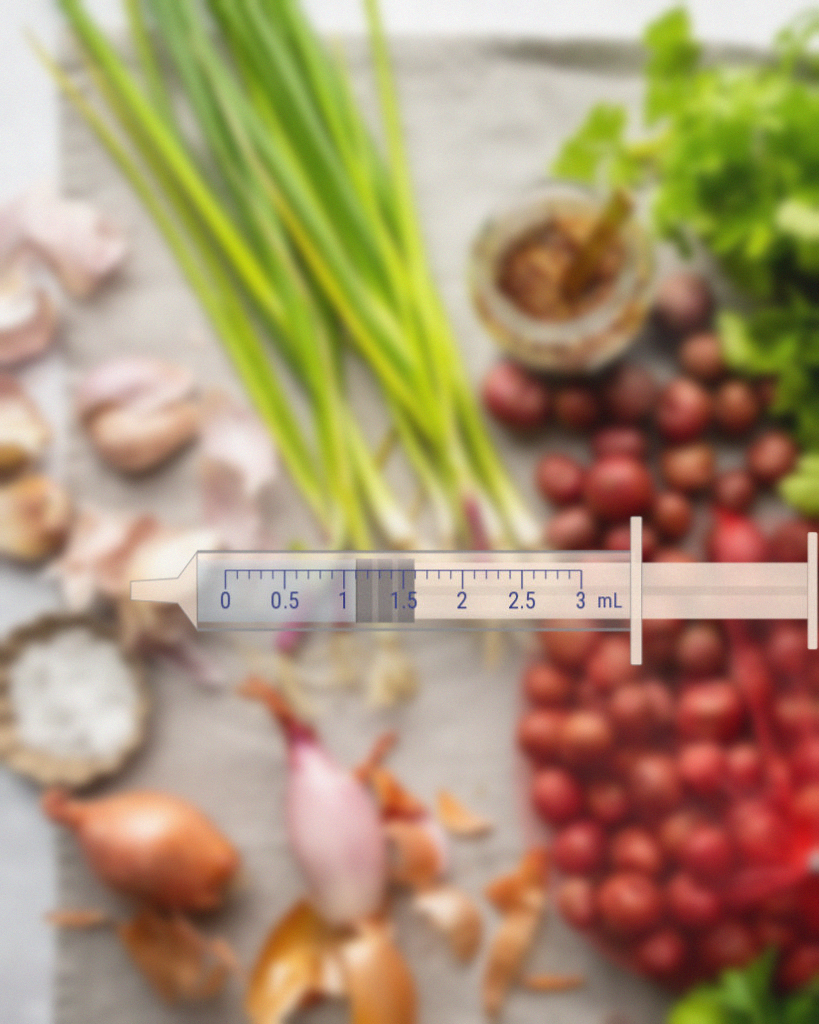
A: 1.1 mL
